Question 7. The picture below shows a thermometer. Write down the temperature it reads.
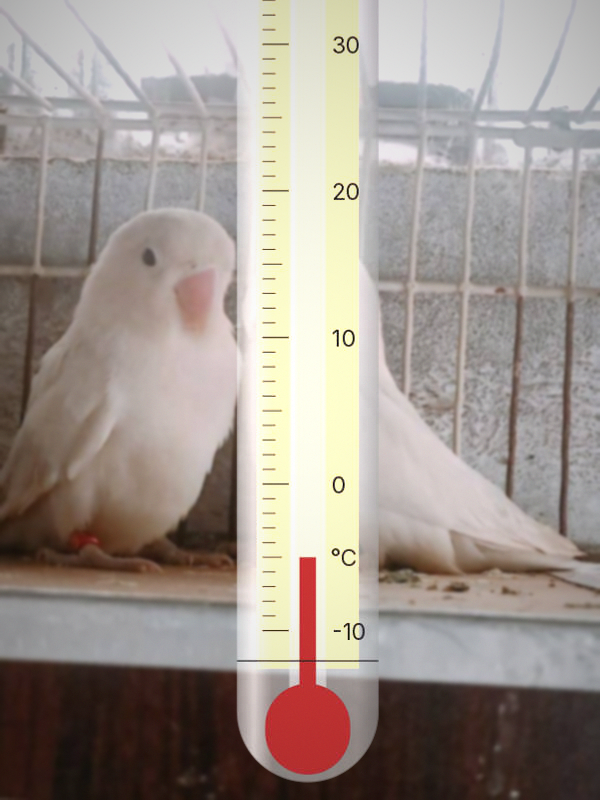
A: -5 °C
